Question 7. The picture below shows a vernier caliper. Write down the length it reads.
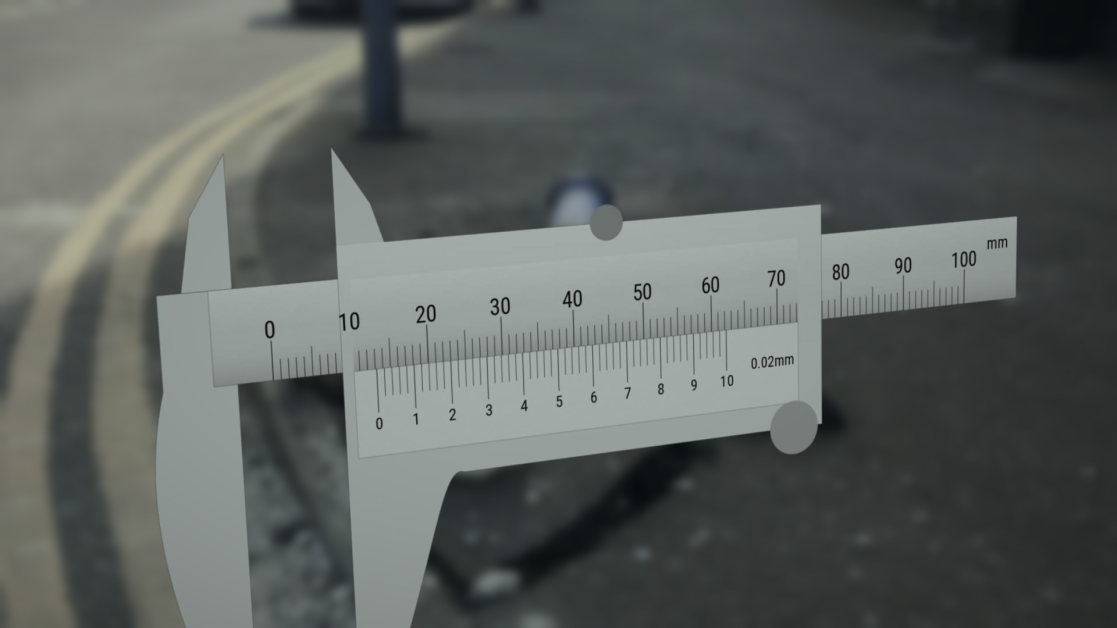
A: 13.2 mm
